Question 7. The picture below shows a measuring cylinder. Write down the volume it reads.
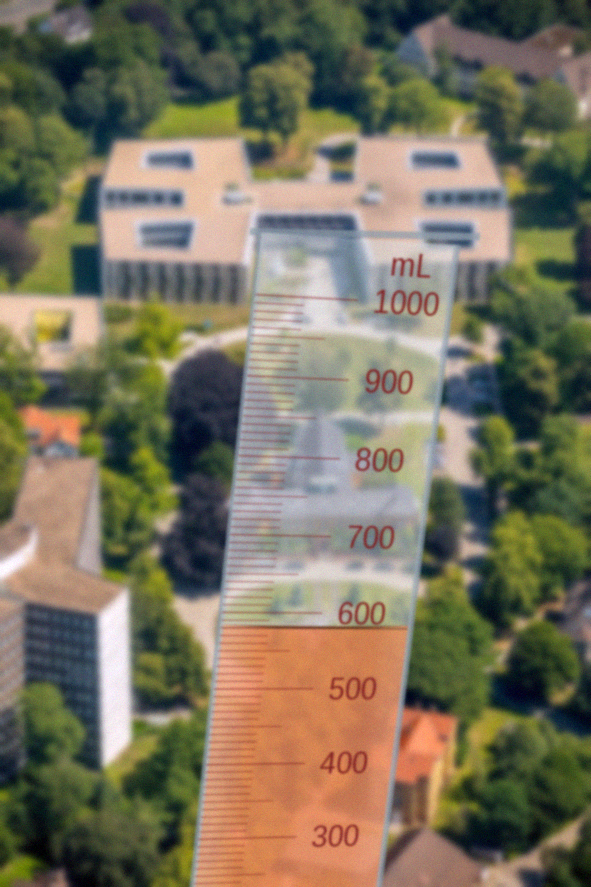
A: 580 mL
